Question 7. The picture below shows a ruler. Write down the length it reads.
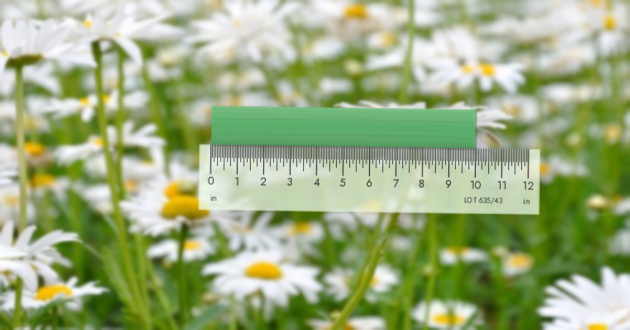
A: 10 in
